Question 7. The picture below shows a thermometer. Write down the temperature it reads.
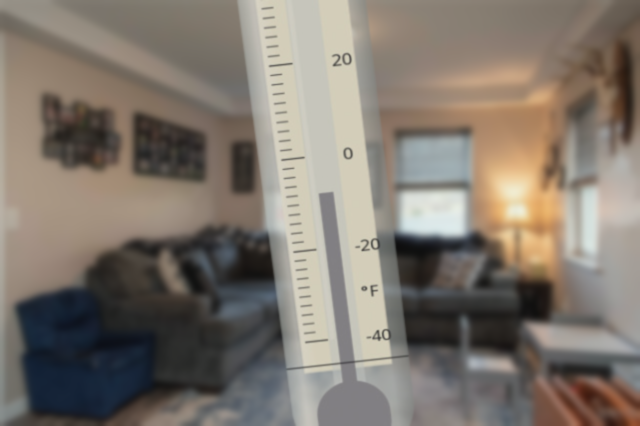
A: -8 °F
